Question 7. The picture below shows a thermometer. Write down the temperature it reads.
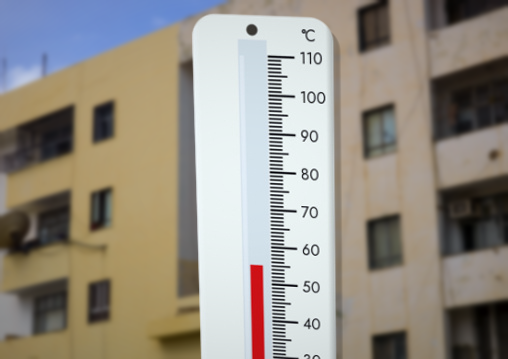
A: 55 °C
